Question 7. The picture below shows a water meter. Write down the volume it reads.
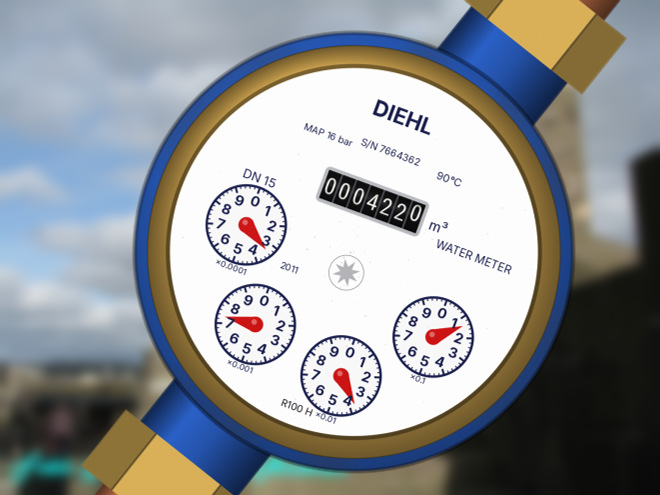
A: 4220.1373 m³
